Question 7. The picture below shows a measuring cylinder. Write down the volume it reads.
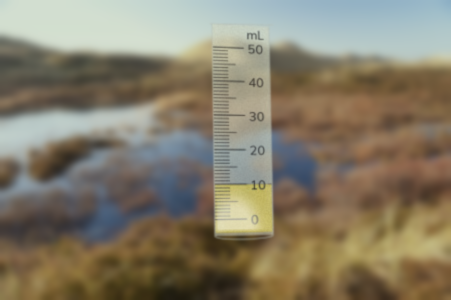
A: 10 mL
